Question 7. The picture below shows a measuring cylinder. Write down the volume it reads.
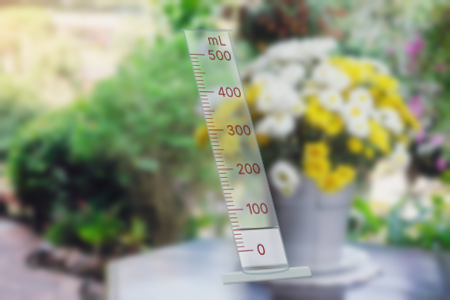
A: 50 mL
